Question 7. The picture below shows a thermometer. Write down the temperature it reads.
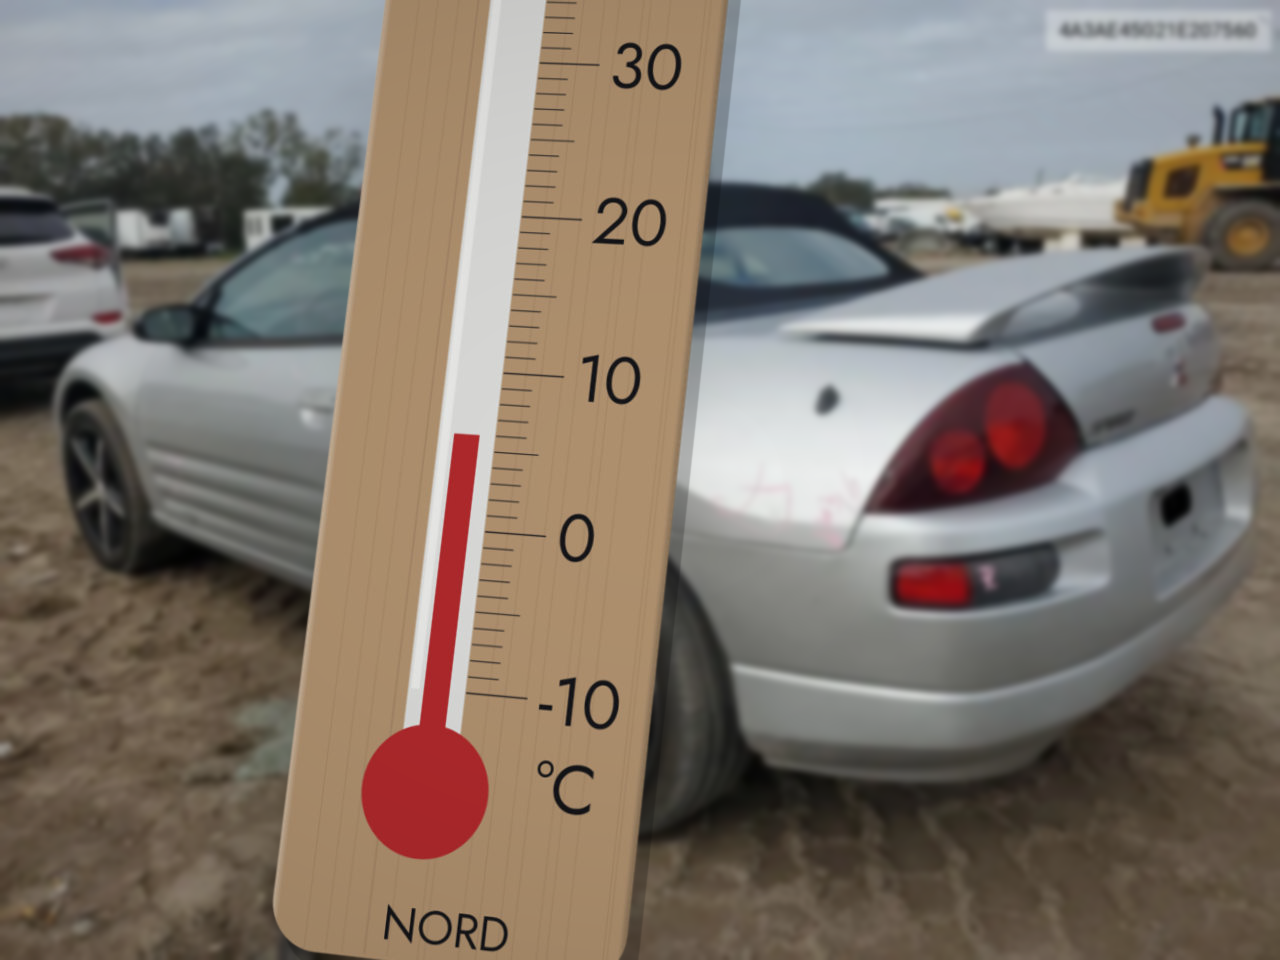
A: 6 °C
